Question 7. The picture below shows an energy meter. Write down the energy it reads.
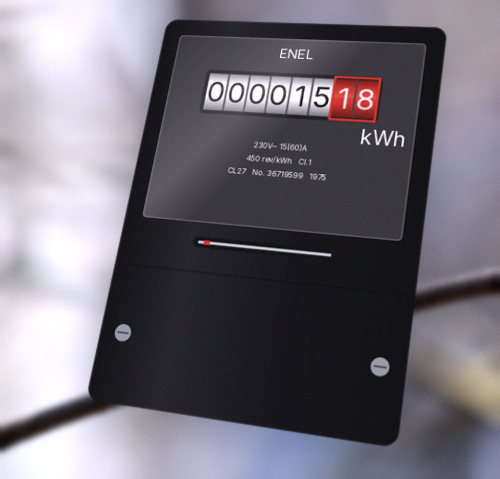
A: 15.18 kWh
